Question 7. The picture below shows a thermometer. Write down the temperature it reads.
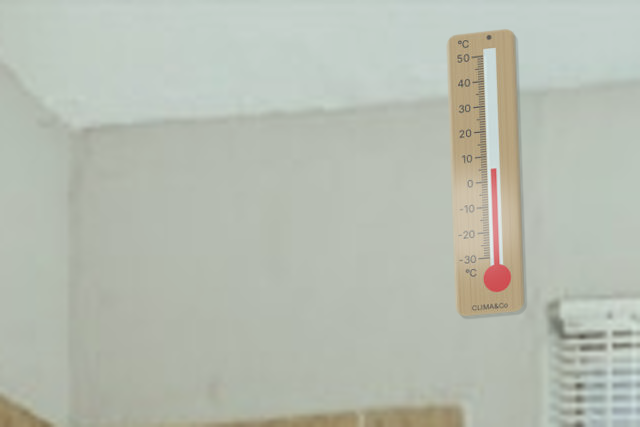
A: 5 °C
